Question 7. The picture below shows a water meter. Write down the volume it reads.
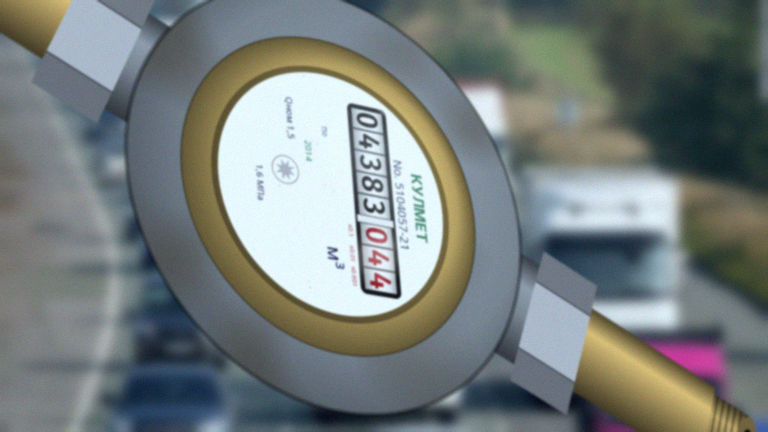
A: 4383.044 m³
